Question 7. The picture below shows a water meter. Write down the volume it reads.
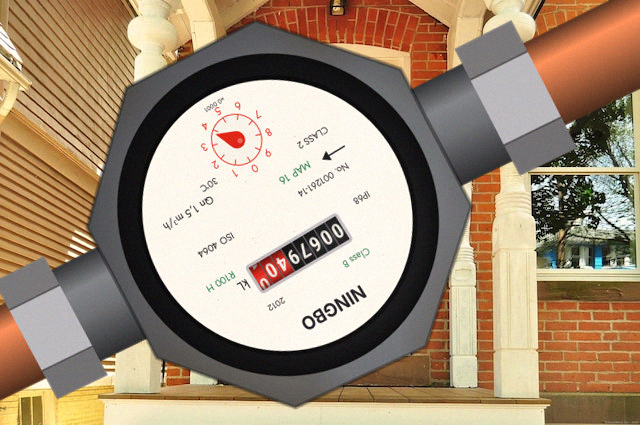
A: 679.4003 kL
